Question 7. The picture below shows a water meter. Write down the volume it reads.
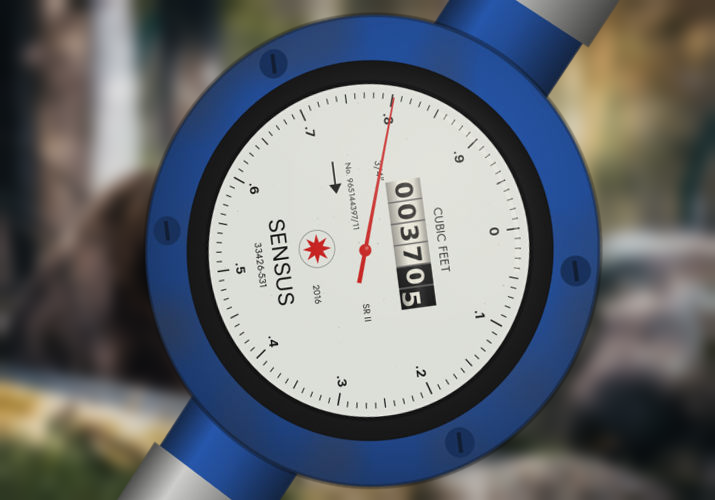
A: 3704.80 ft³
